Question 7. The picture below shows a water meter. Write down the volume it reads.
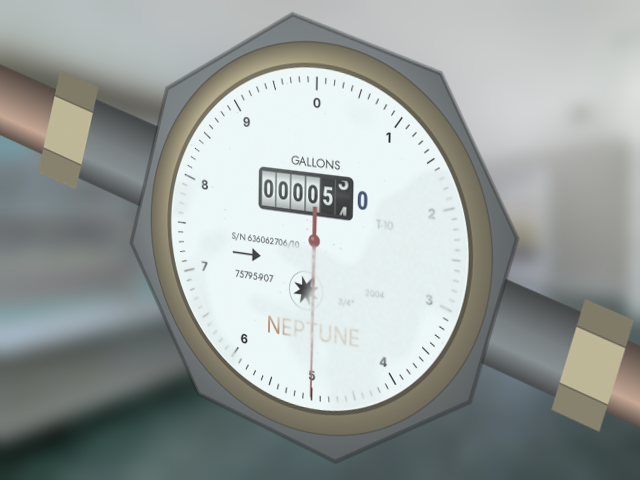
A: 535.0 gal
